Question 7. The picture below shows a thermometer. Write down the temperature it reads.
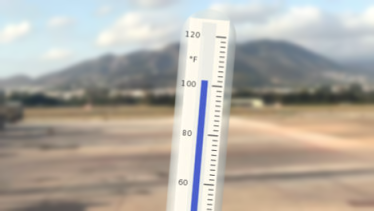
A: 102 °F
